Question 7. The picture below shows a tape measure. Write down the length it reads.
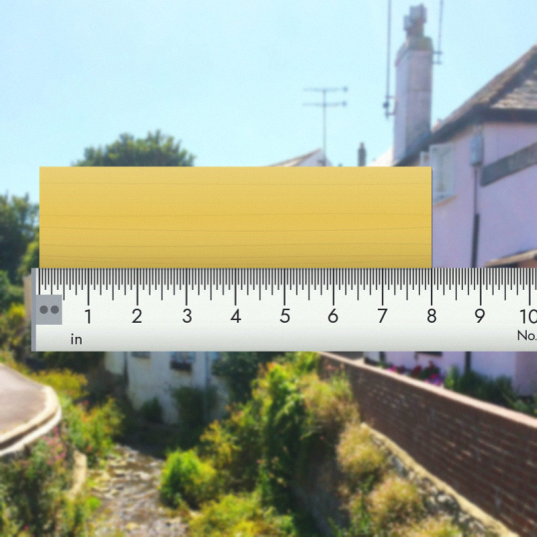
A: 8 in
